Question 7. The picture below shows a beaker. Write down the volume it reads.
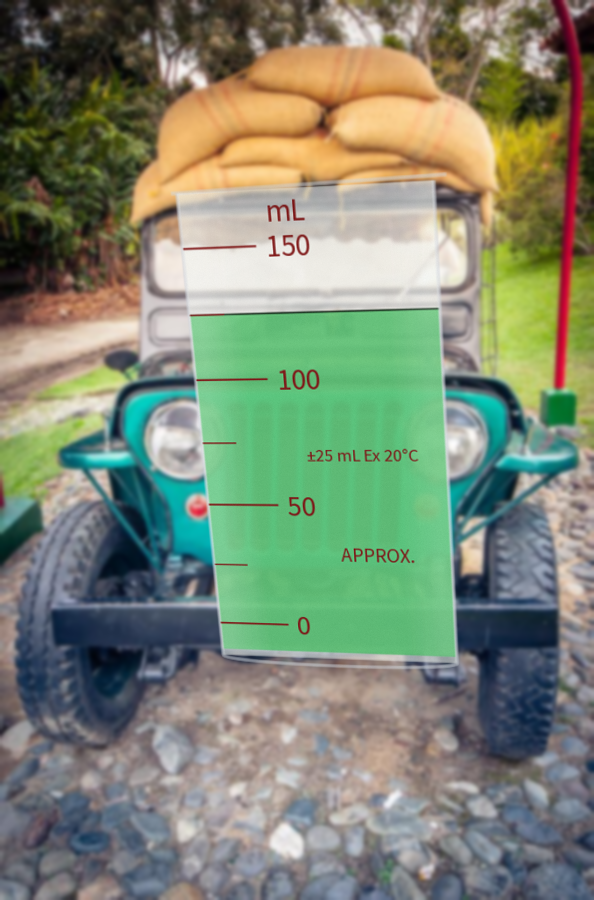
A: 125 mL
